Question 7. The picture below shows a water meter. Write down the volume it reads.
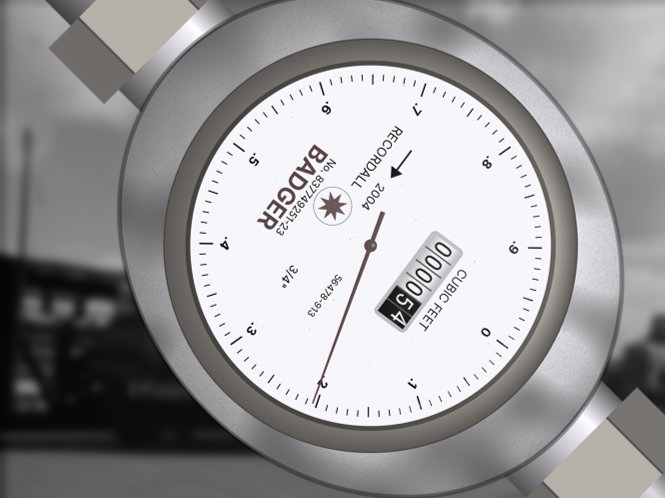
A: 54.20 ft³
